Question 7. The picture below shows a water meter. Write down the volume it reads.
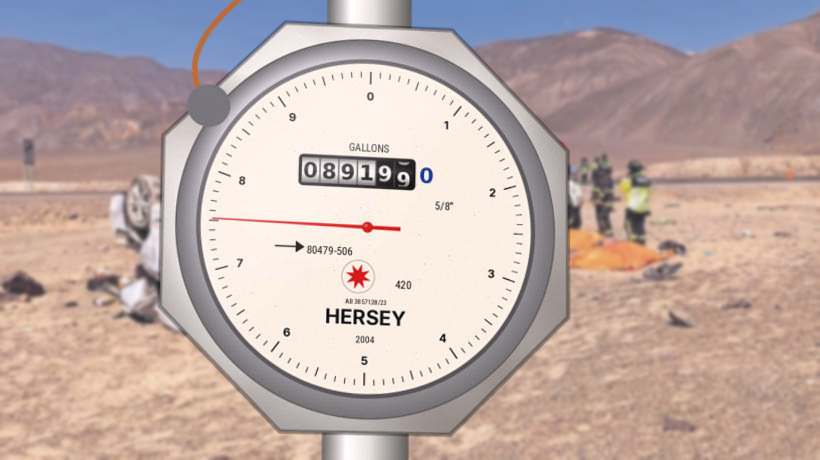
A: 891987.5 gal
